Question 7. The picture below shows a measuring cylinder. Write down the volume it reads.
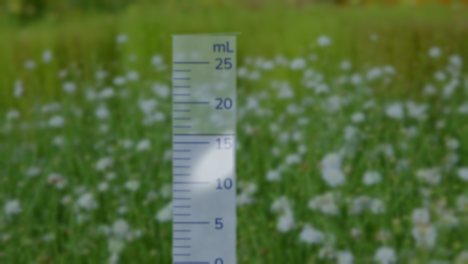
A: 16 mL
